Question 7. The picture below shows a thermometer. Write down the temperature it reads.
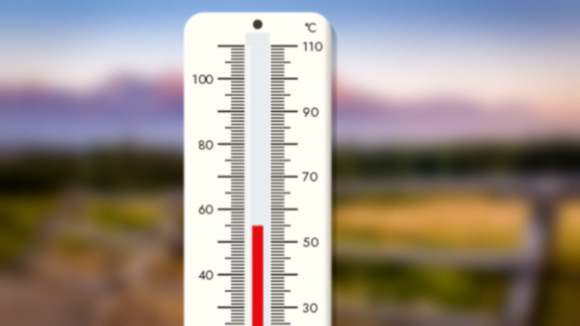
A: 55 °C
